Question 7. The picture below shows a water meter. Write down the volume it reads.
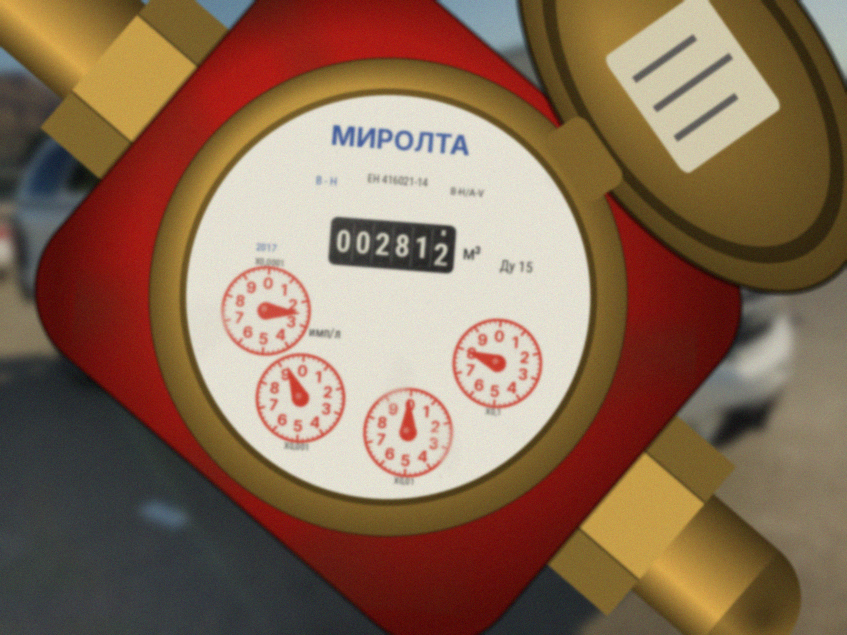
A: 2811.7992 m³
